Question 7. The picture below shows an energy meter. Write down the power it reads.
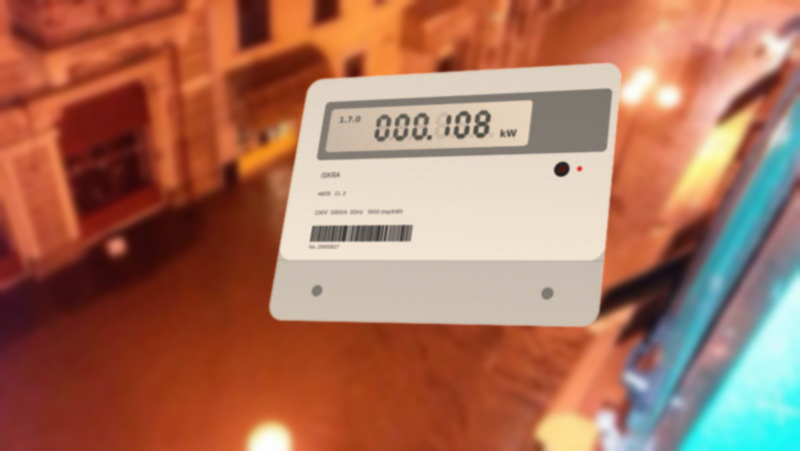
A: 0.108 kW
